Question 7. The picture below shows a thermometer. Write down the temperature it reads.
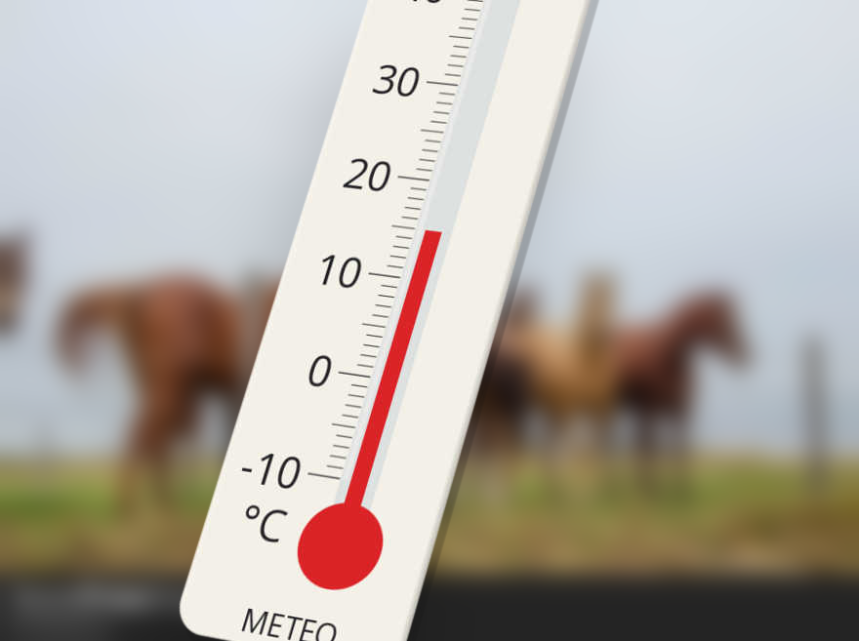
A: 15 °C
